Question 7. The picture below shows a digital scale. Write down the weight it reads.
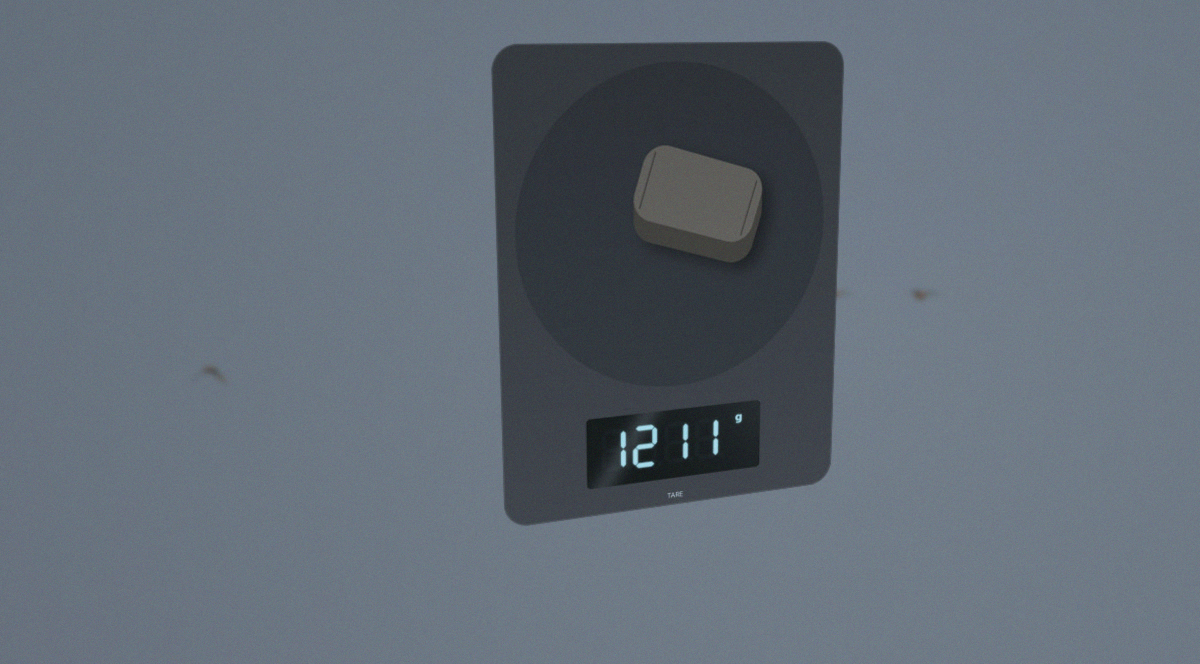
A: 1211 g
